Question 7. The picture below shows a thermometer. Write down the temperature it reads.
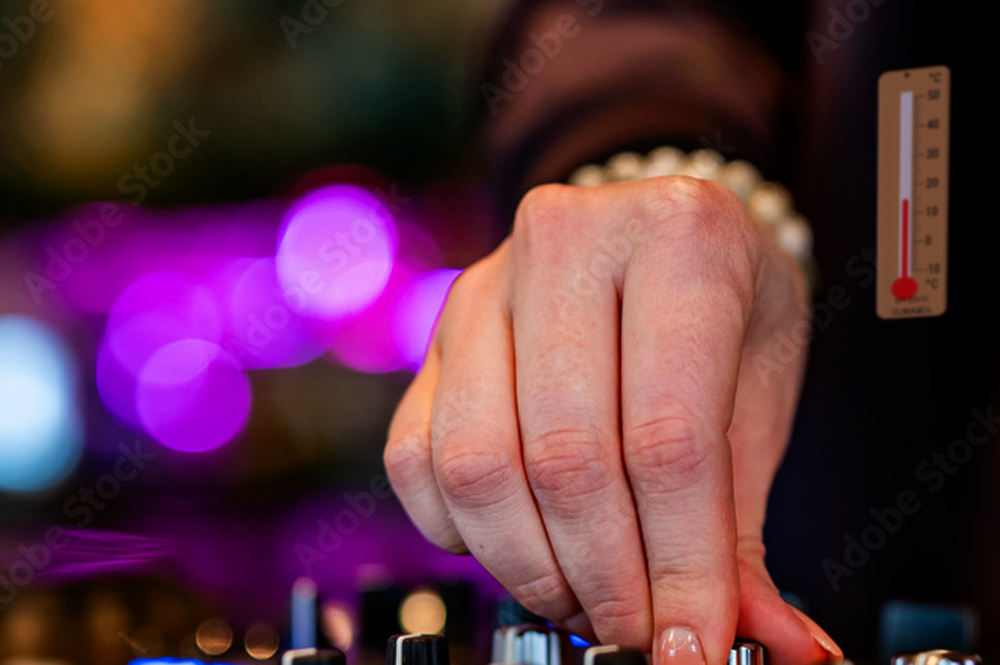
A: 15 °C
